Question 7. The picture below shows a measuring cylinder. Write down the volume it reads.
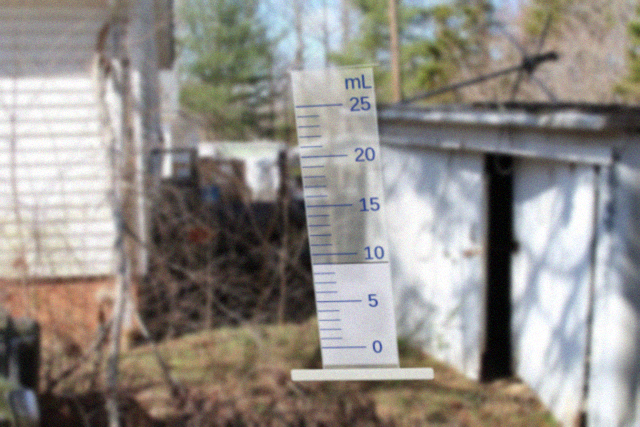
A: 9 mL
